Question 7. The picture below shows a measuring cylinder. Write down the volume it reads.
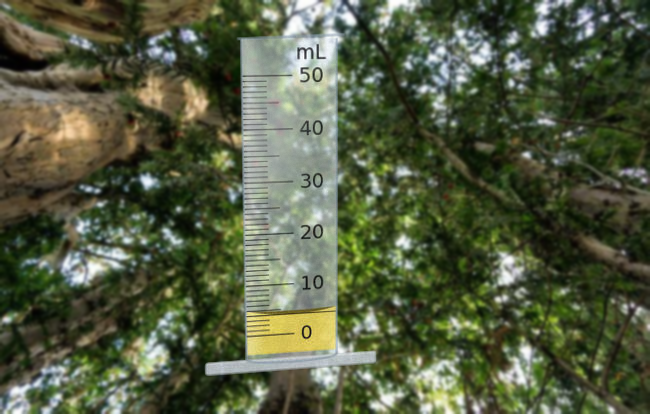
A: 4 mL
